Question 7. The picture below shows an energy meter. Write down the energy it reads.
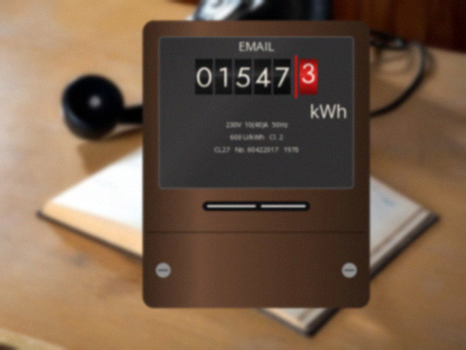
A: 1547.3 kWh
